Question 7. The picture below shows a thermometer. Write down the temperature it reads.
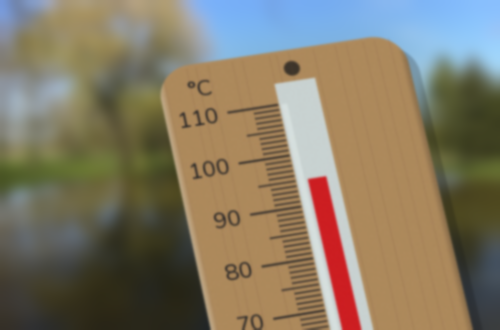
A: 95 °C
